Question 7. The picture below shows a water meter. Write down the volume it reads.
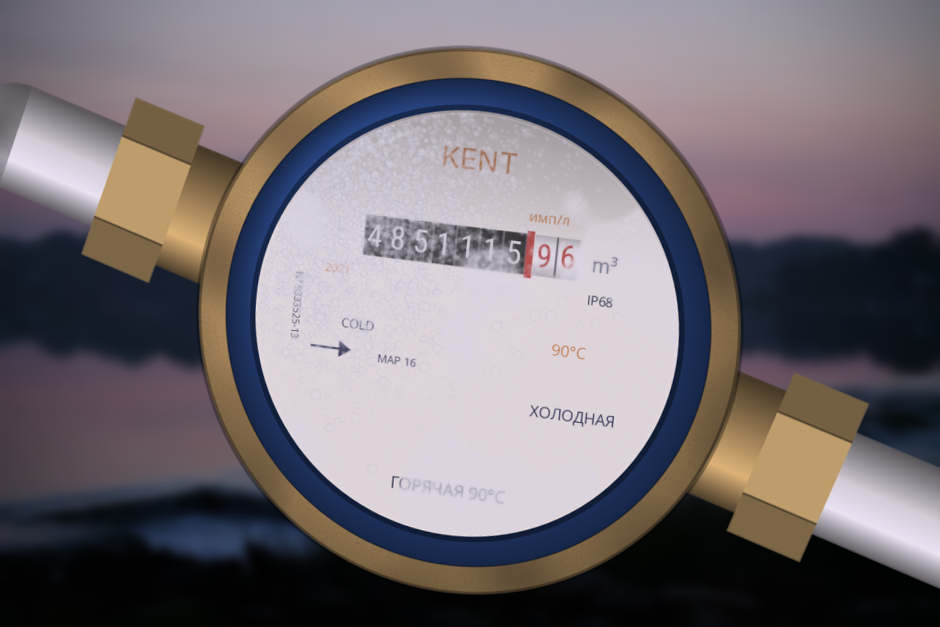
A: 4851115.96 m³
